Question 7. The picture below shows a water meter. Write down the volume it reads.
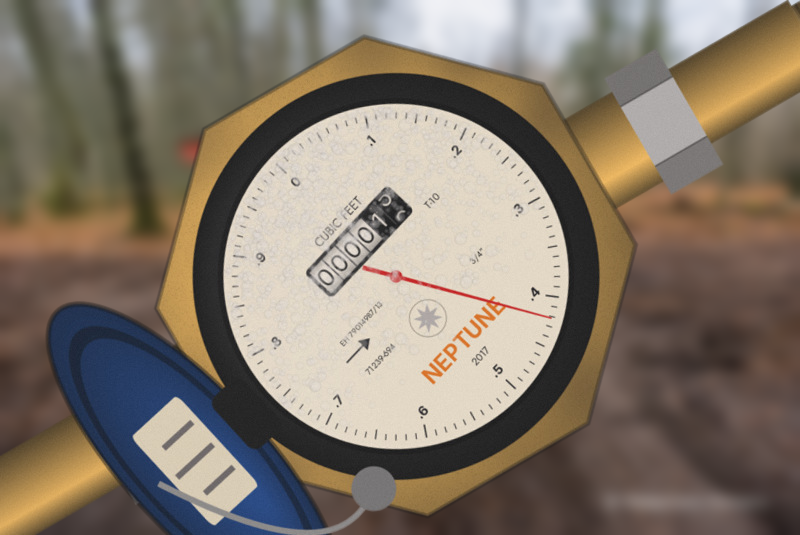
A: 15.42 ft³
